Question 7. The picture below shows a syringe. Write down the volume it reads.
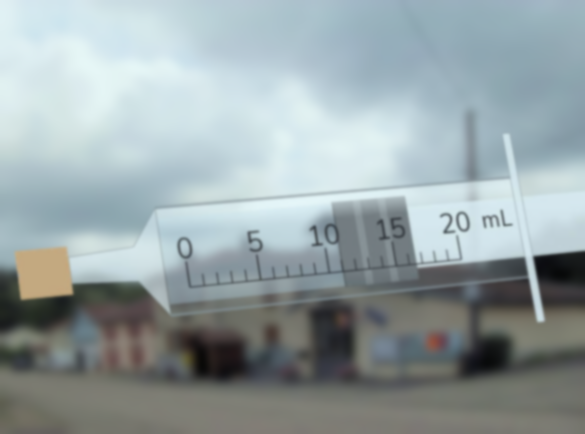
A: 11 mL
